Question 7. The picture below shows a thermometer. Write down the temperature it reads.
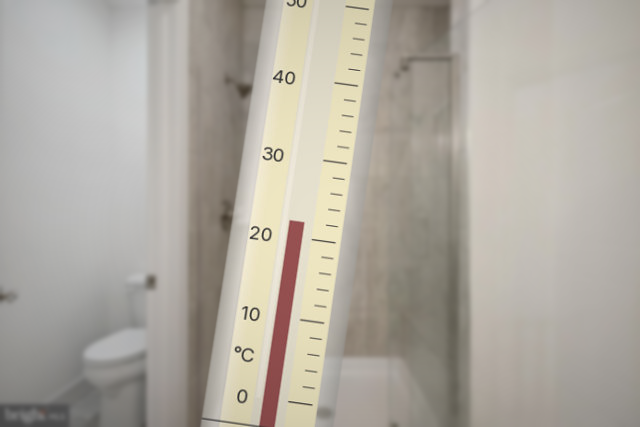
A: 22 °C
